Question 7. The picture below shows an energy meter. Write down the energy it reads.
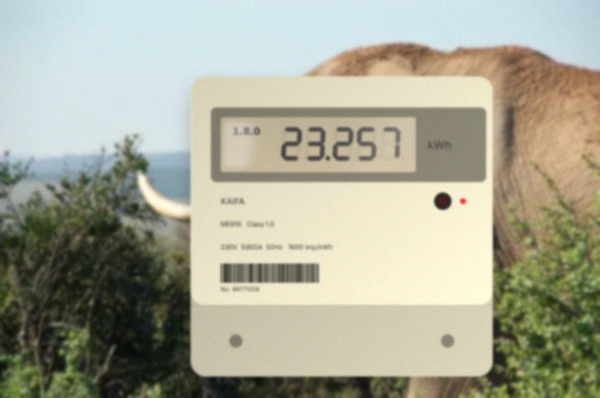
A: 23.257 kWh
